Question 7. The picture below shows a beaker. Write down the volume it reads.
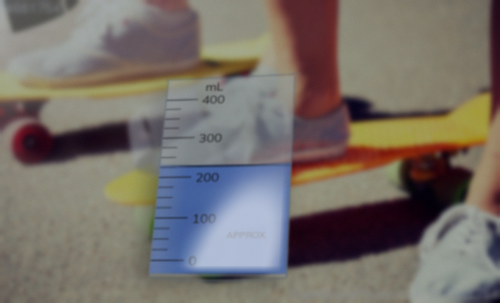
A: 225 mL
